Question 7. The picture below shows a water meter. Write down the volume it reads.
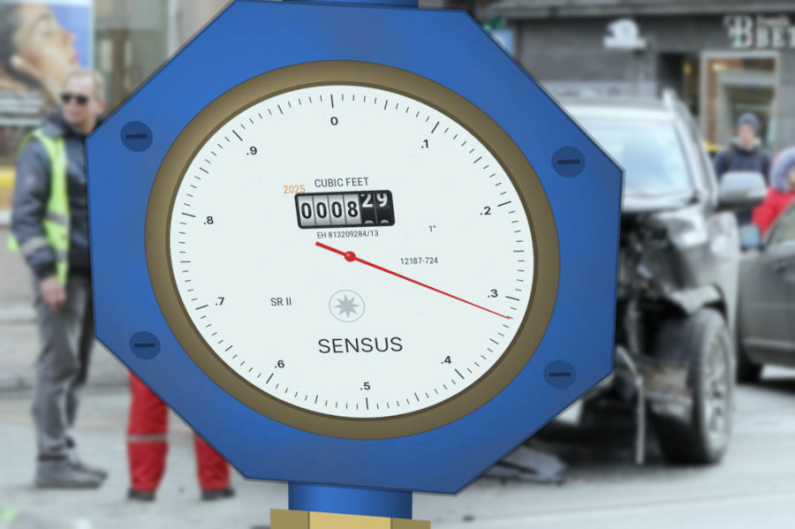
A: 829.32 ft³
